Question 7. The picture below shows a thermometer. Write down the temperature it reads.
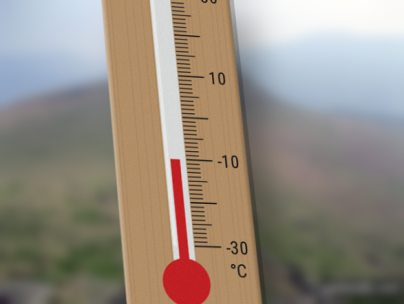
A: -10 °C
